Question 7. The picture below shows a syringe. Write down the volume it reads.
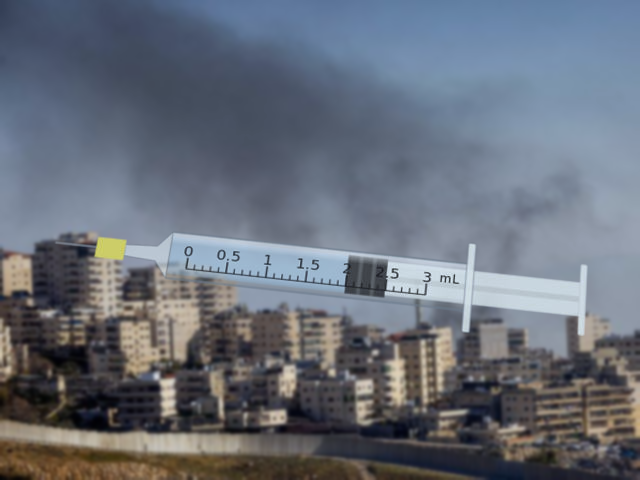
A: 2 mL
